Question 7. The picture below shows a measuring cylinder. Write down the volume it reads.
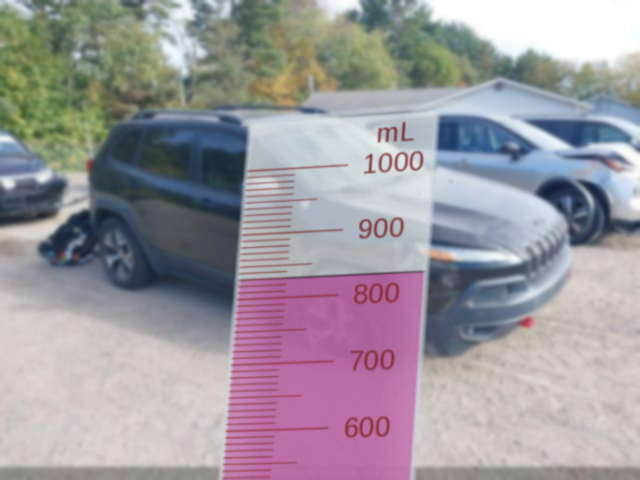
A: 830 mL
